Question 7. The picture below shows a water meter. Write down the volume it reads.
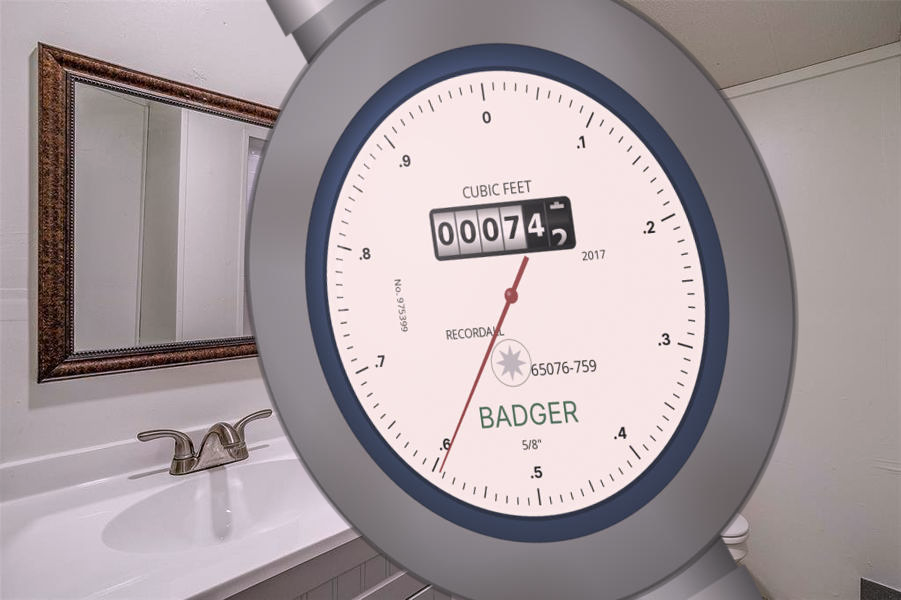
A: 741.59 ft³
